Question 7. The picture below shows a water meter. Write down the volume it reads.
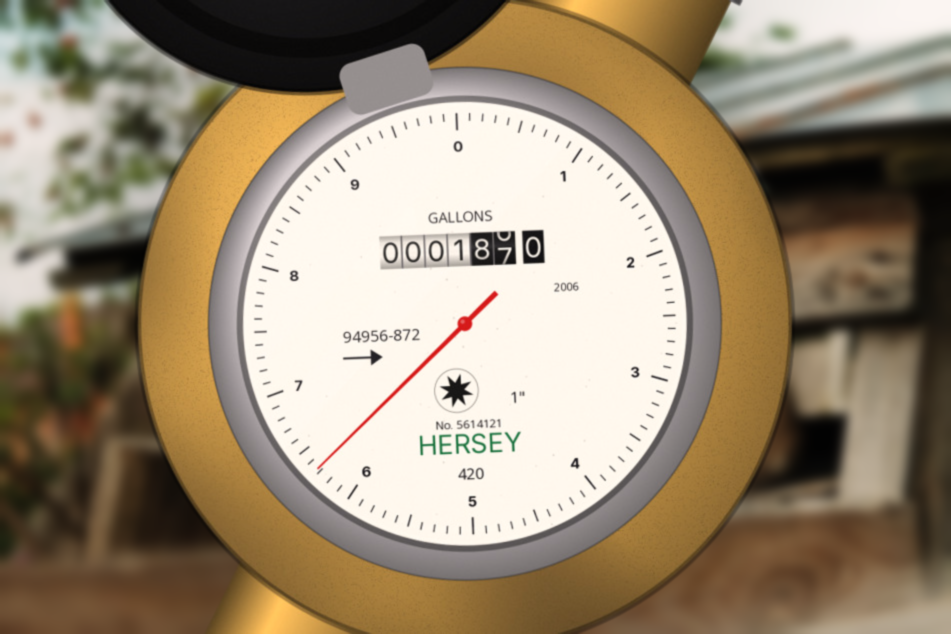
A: 1866.3 gal
